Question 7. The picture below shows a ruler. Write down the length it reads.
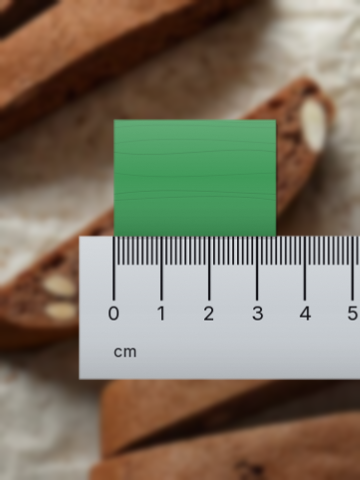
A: 3.4 cm
